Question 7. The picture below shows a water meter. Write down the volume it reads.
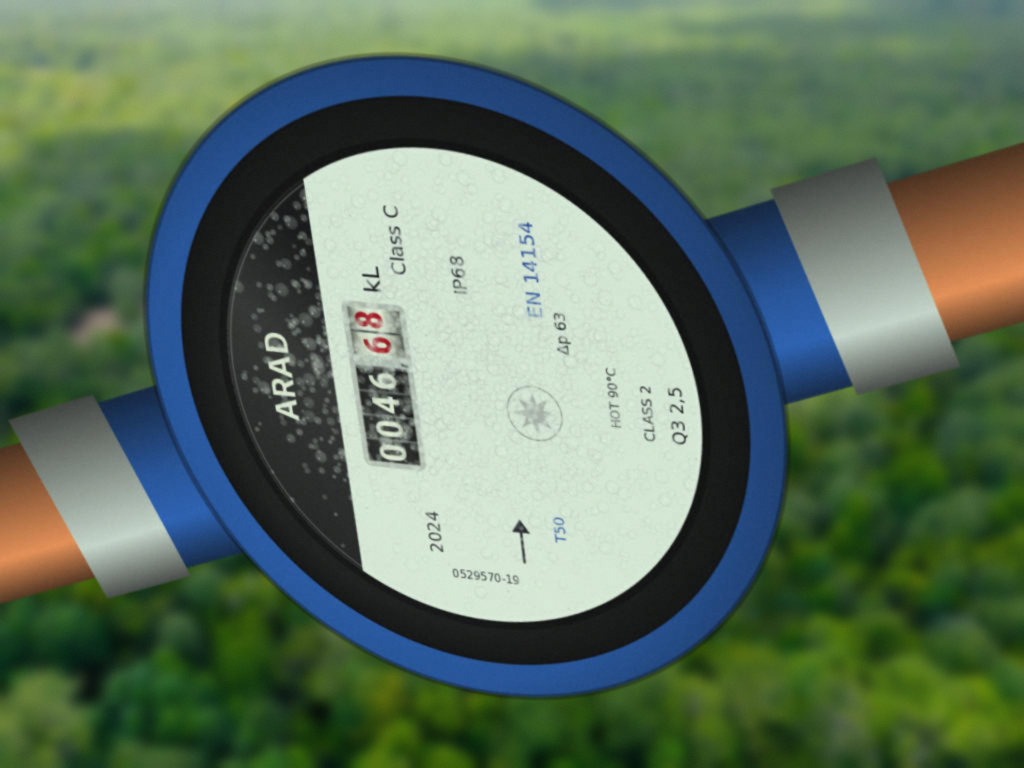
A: 46.68 kL
